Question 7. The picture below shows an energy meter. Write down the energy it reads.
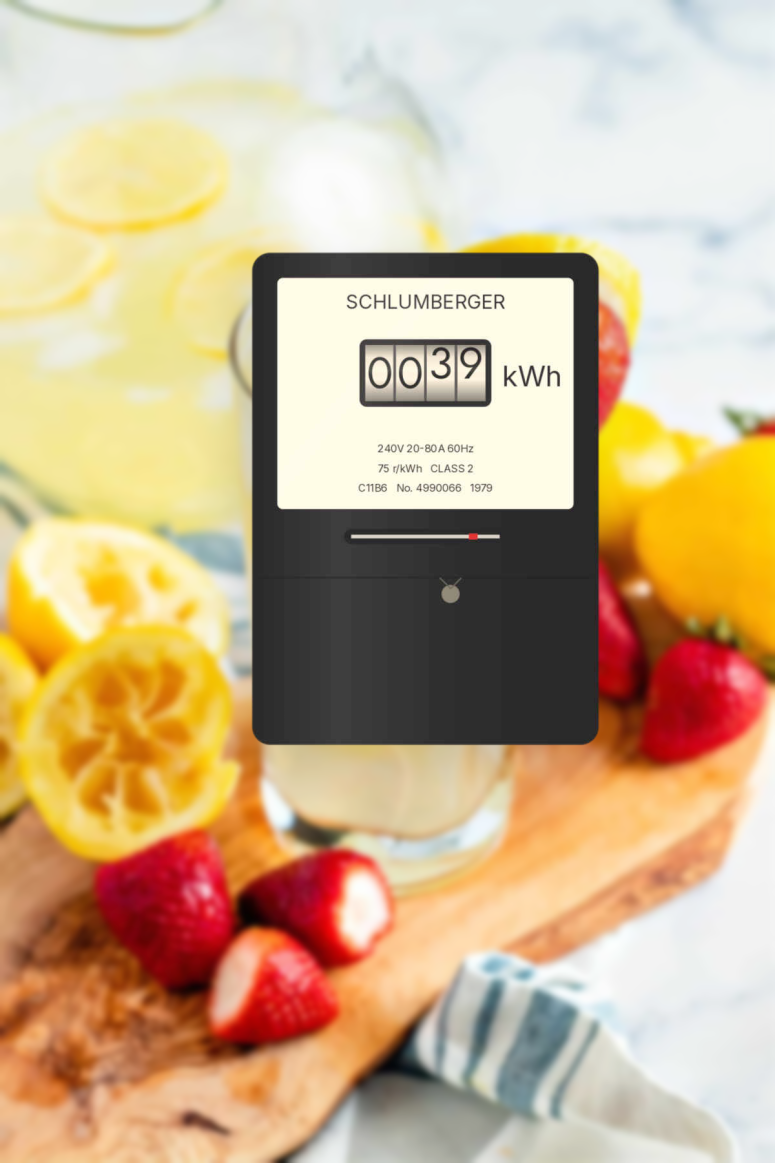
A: 39 kWh
